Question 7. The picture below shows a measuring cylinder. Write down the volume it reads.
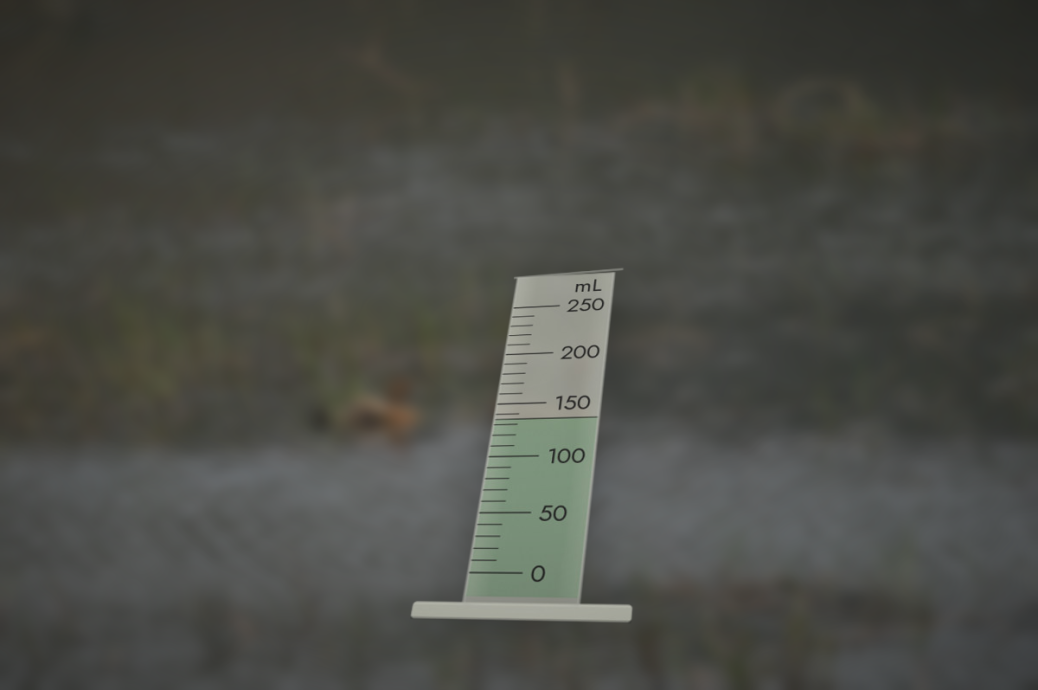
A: 135 mL
